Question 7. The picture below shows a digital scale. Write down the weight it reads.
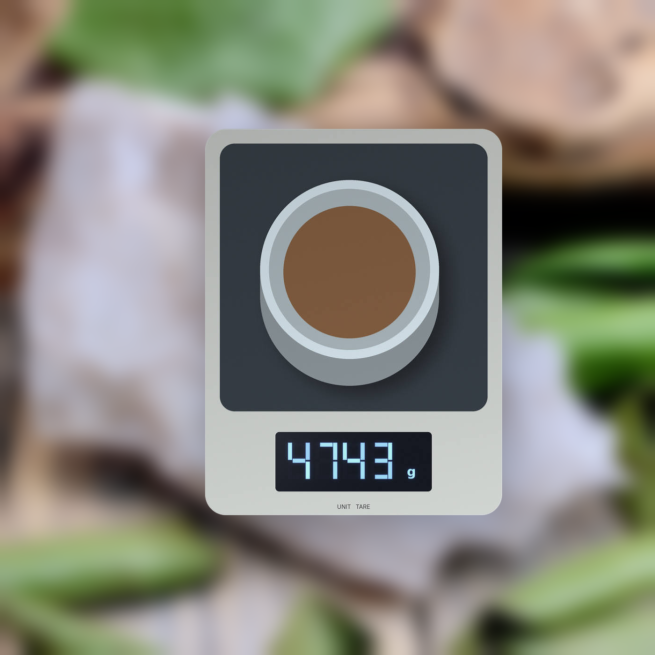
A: 4743 g
